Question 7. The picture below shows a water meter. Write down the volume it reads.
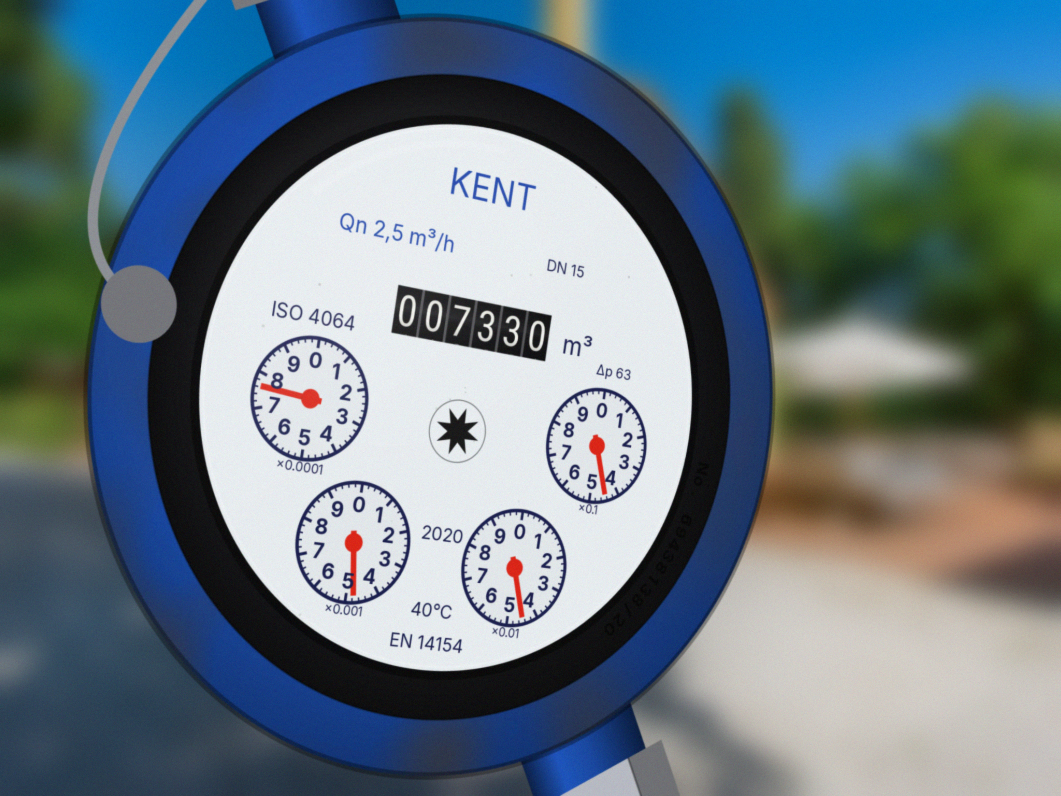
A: 7330.4447 m³
